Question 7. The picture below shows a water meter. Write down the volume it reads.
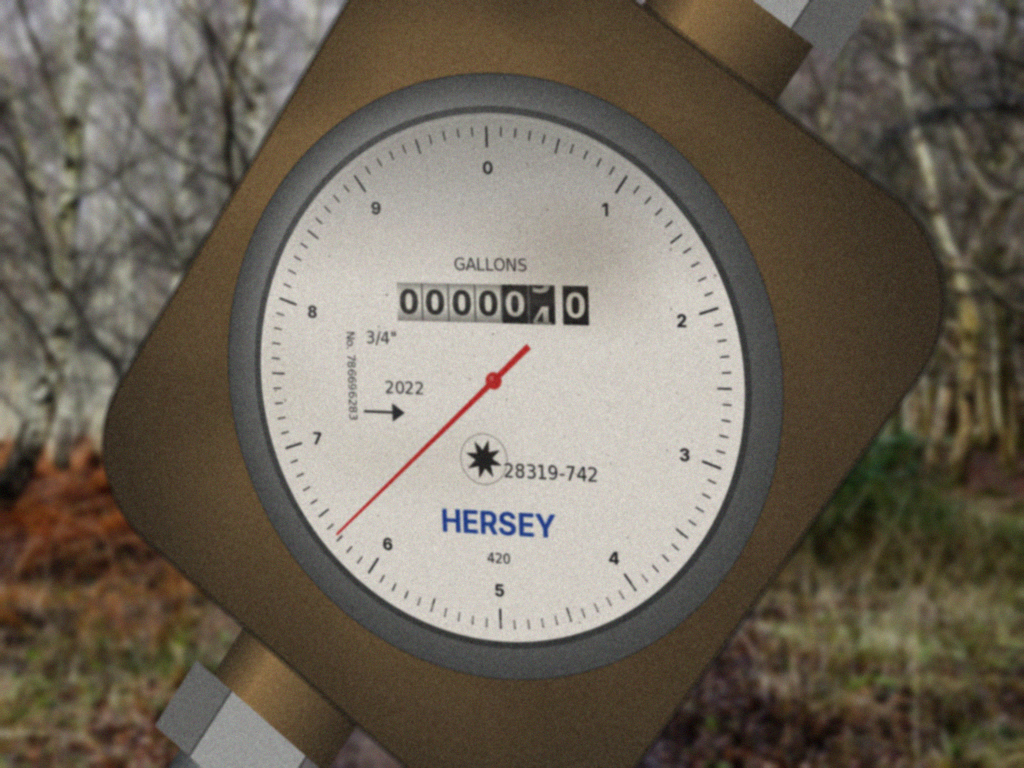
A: 36.3 gal
